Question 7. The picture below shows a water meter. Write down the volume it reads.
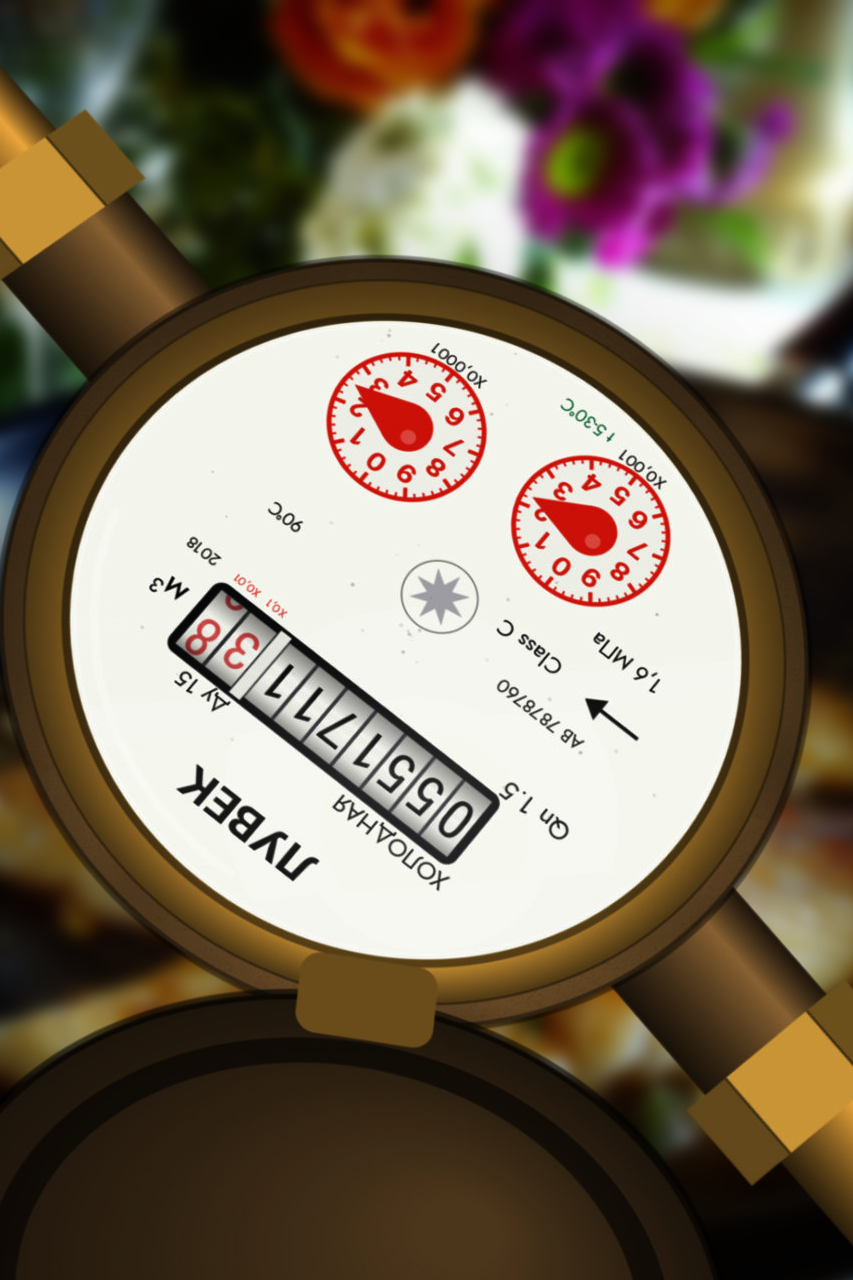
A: 551711.3822 m³
